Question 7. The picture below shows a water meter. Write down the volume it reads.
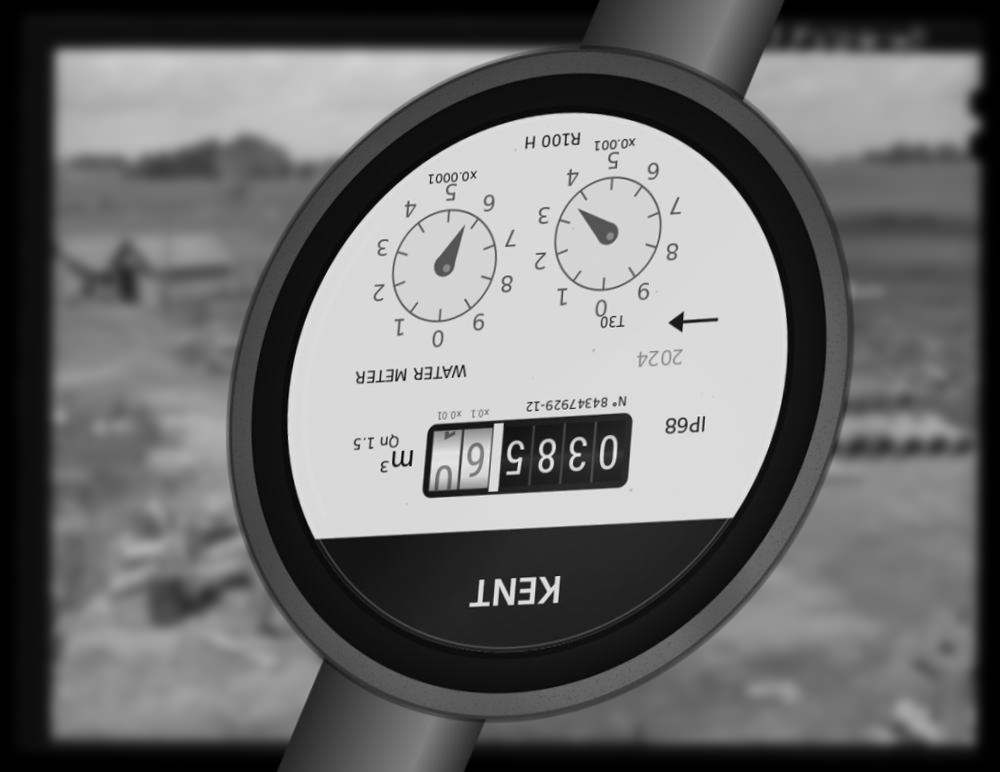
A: 385.6035 m³
